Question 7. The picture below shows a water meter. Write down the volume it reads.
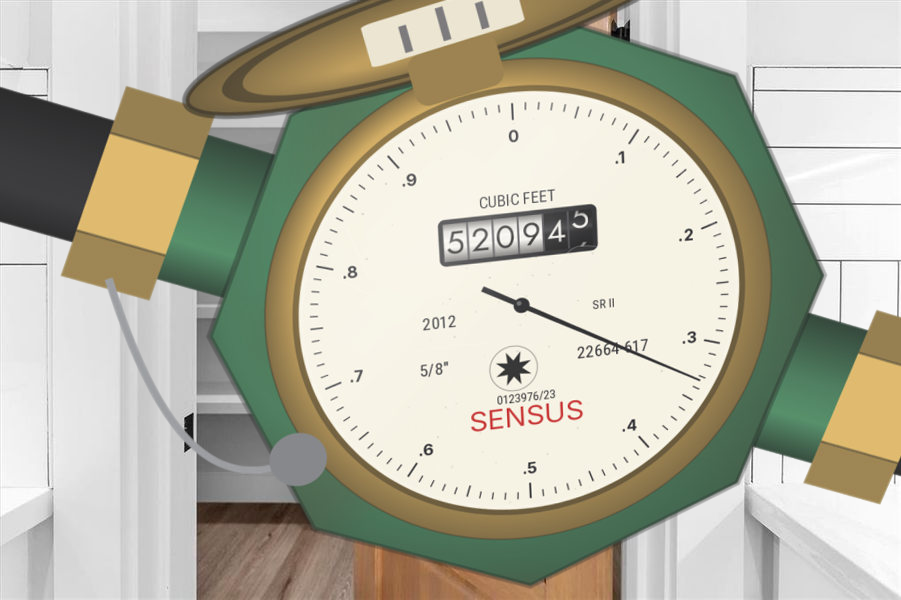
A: 520945.33 ft³
